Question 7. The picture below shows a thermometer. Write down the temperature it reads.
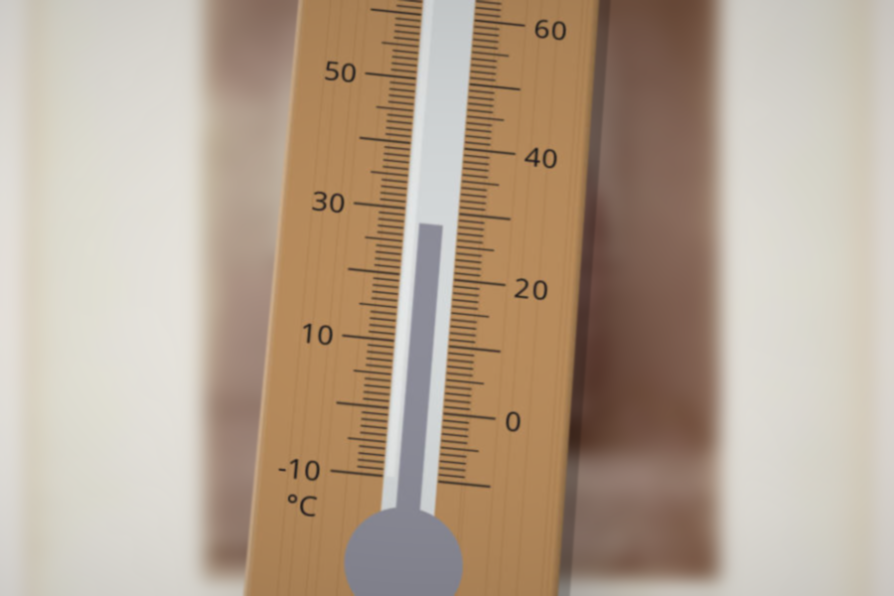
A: 28 °C
